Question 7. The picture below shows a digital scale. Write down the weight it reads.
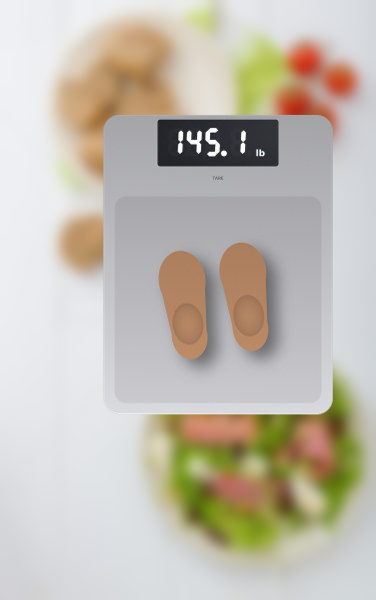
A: 145.1 lb
